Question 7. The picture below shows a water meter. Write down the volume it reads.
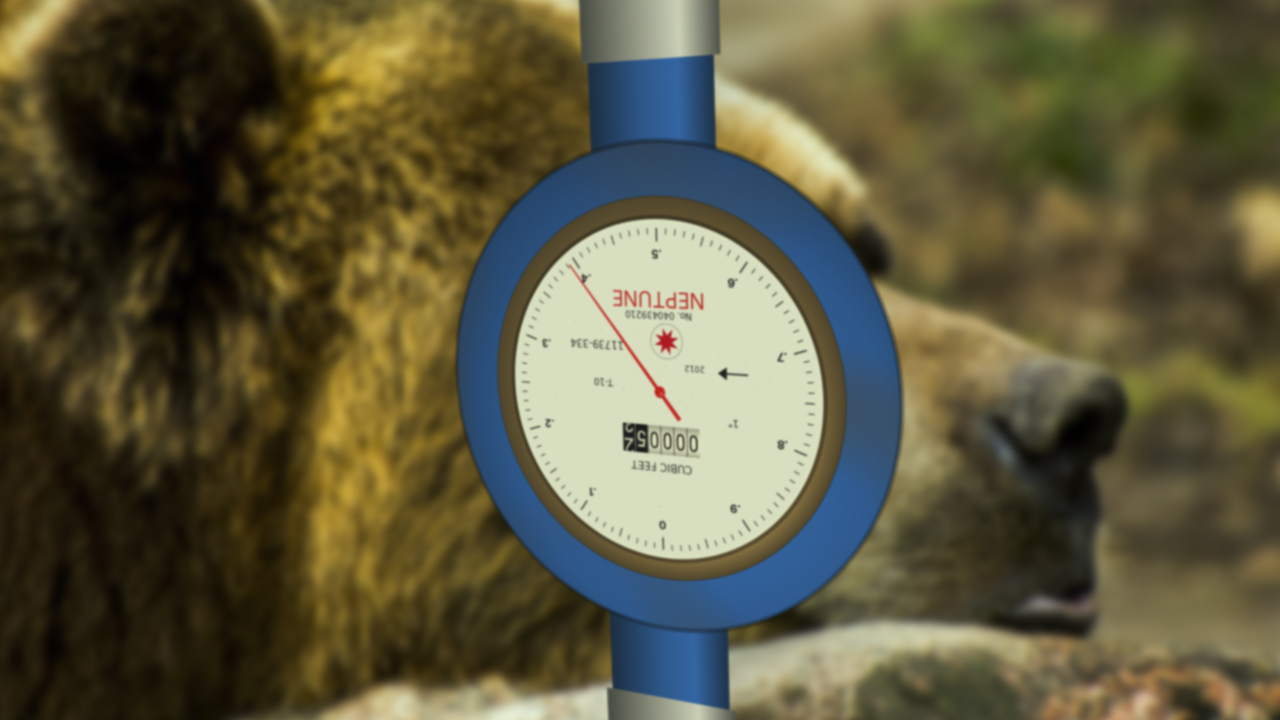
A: 52.39 ft³
